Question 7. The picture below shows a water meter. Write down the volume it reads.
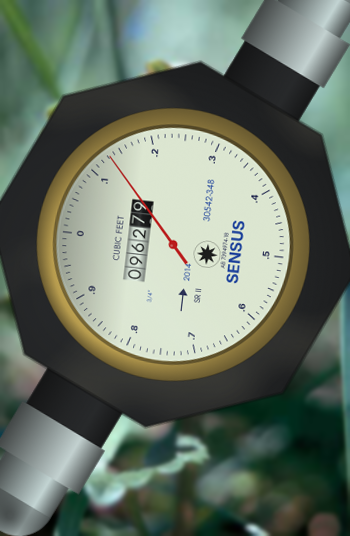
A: 96279.13 ft³
